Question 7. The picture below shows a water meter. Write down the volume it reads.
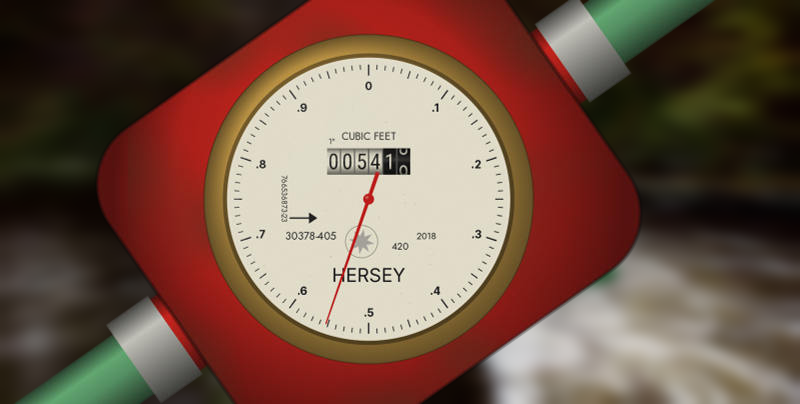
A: 5418.55 ft³
